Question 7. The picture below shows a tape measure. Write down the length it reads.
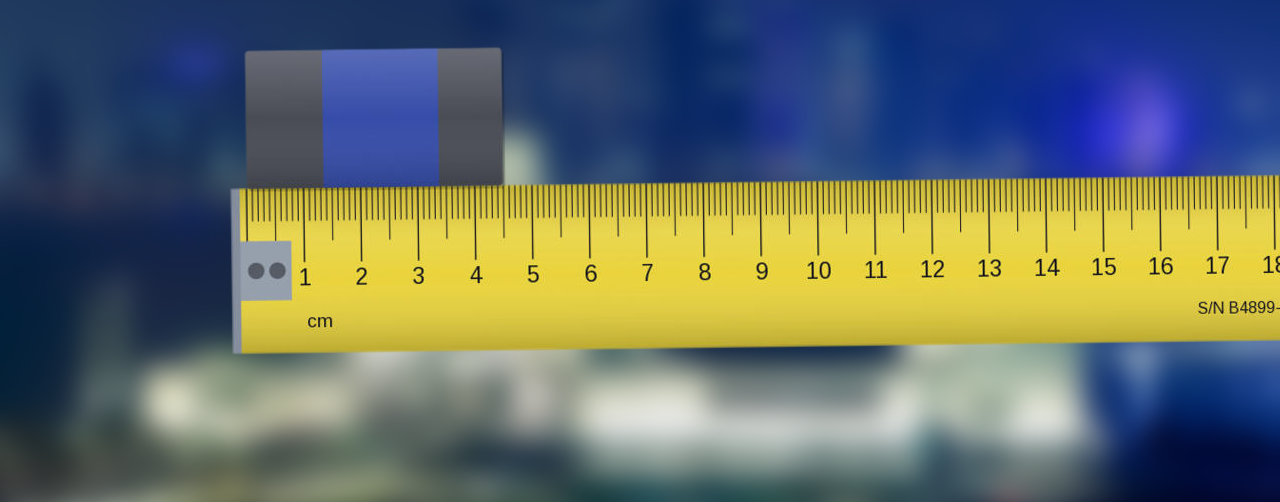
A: 4.5 cm
